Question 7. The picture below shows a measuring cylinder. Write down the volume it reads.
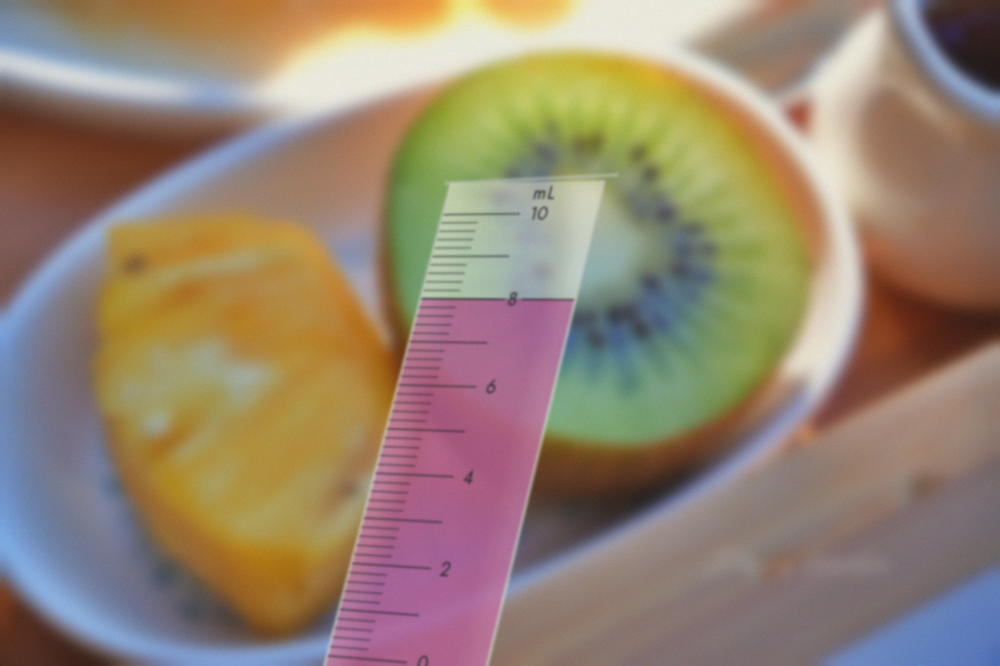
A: 8 mL
